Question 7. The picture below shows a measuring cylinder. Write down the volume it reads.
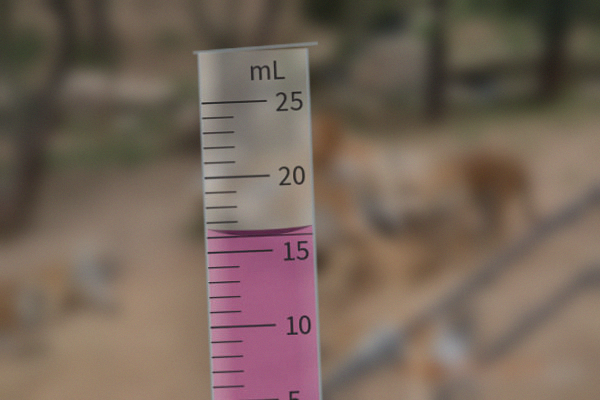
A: 16 mL
